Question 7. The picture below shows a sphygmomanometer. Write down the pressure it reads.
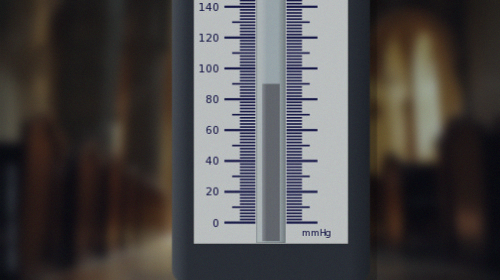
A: 90 mmHg
